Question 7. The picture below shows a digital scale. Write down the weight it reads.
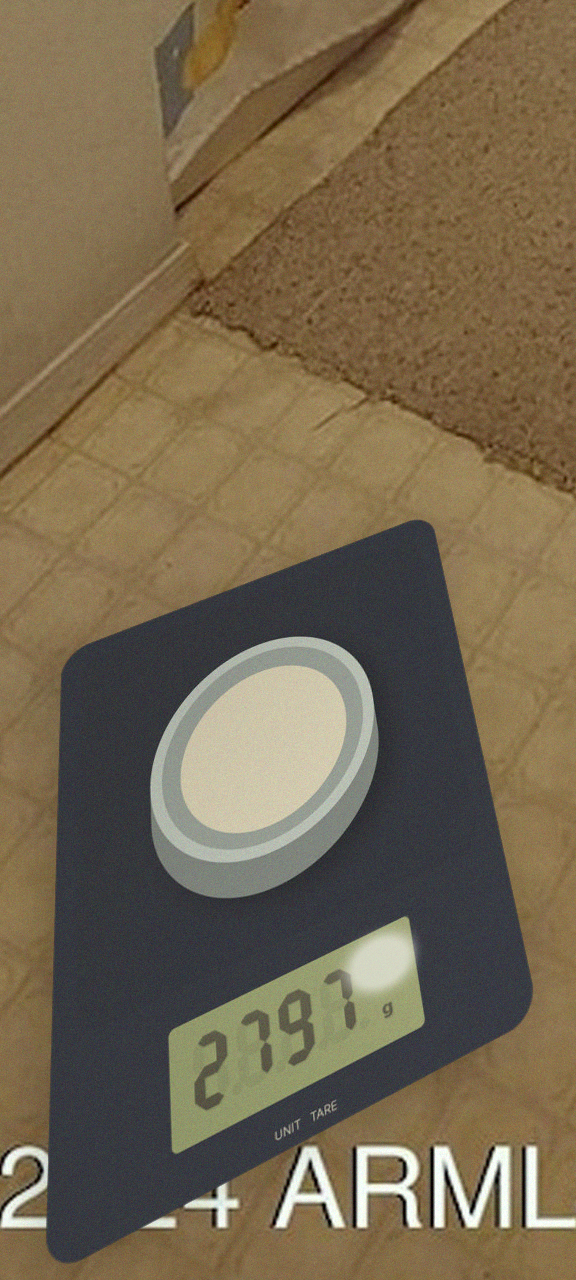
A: 2797 g
